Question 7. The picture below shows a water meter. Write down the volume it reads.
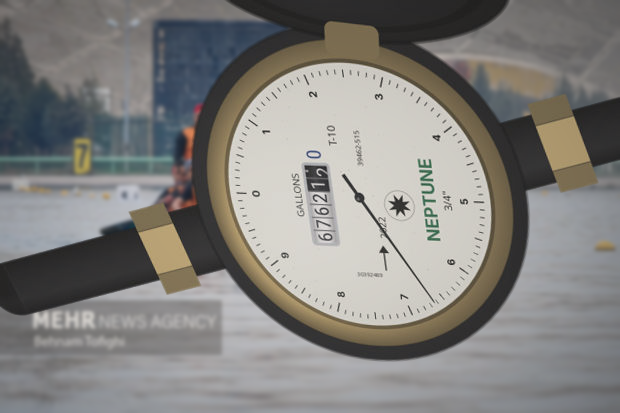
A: 6762116.6 gal
